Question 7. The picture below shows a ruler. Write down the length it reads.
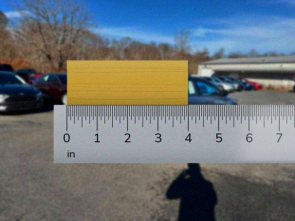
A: 4 in
